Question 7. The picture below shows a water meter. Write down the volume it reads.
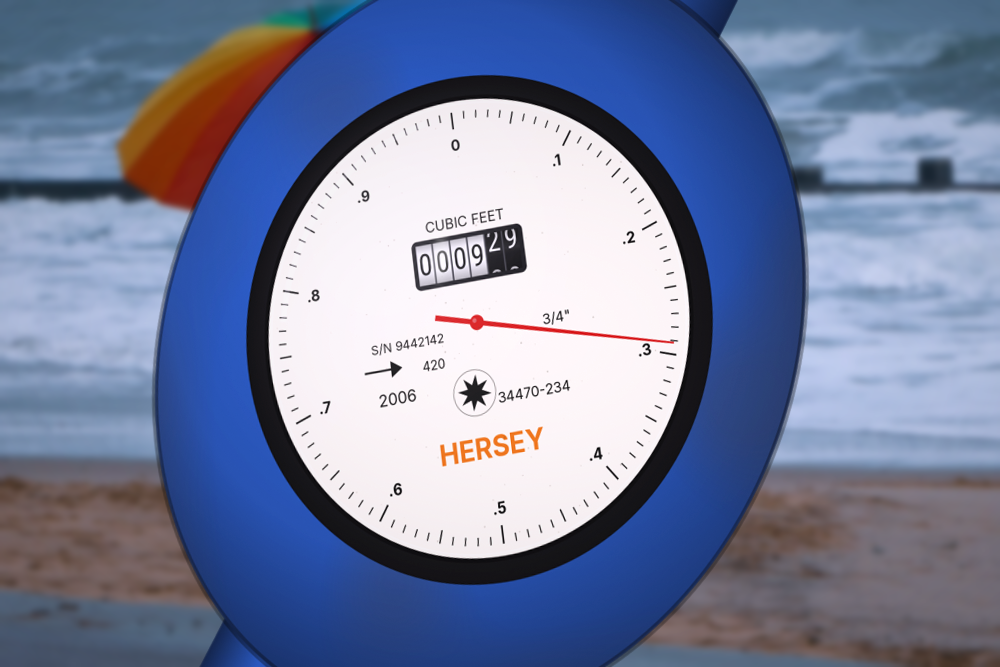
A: 929.29 ft³
